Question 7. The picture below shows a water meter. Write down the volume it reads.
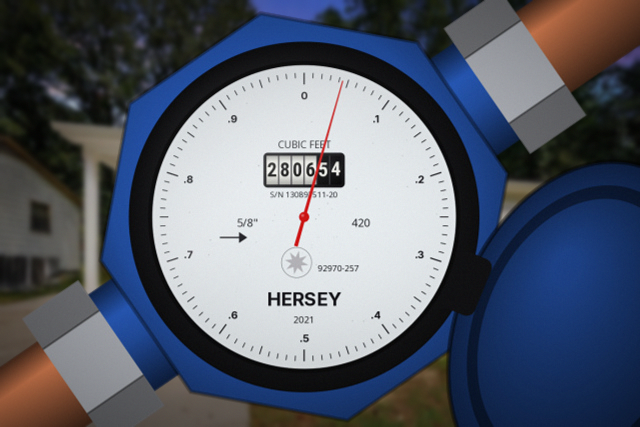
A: 280654.04 ft³
